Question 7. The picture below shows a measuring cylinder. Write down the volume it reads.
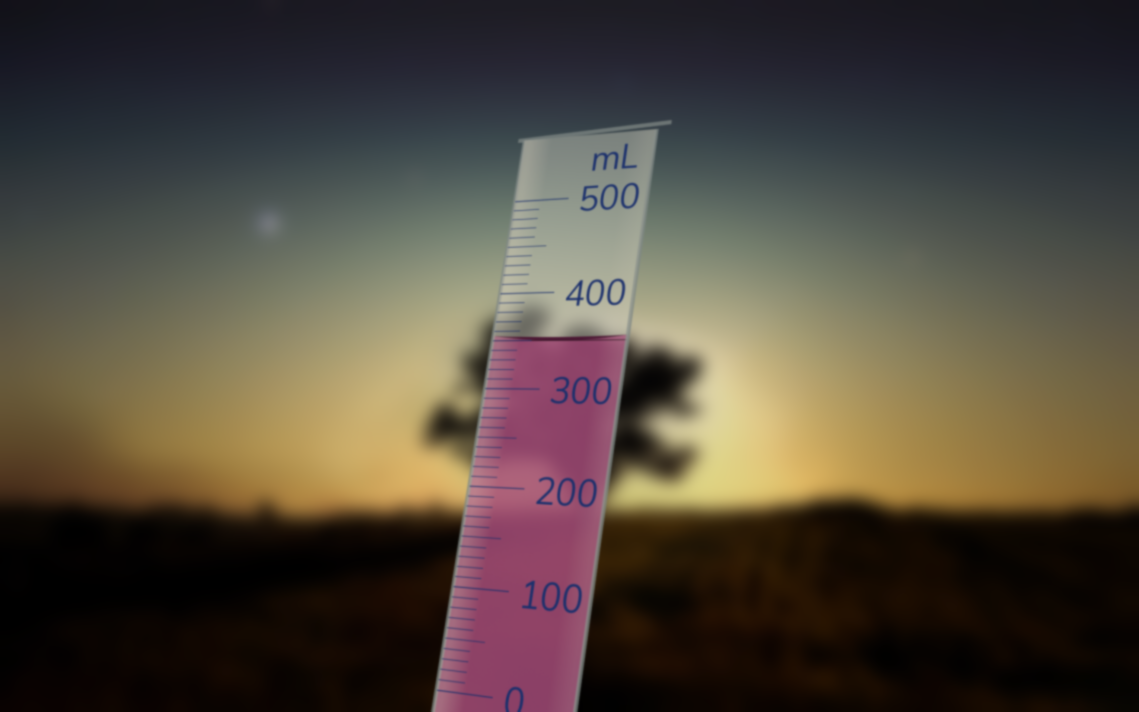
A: 350 mL
